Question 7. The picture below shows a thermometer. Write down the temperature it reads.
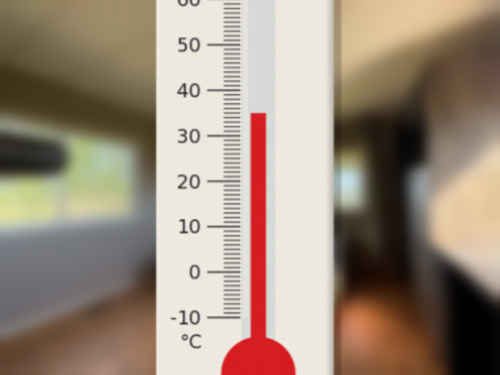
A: 35 °C
